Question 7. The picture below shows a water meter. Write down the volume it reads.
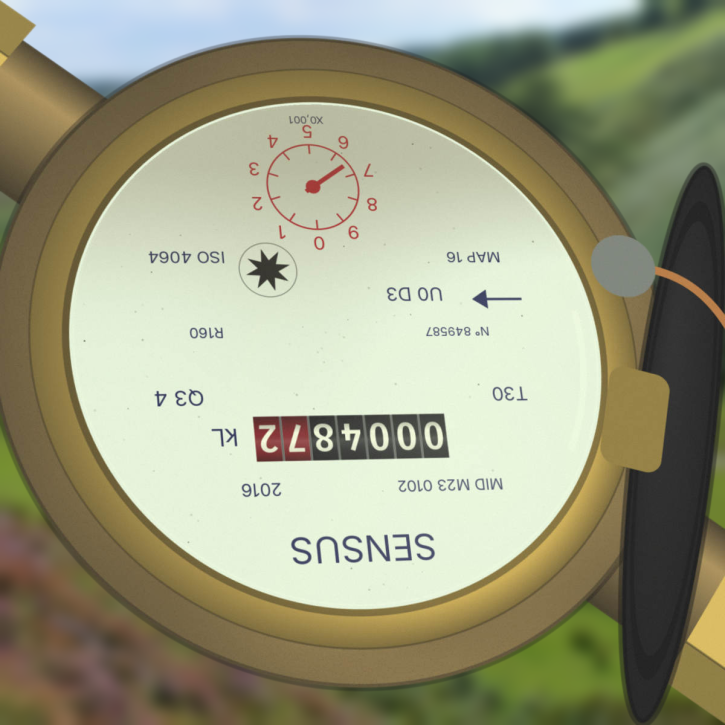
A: 48.726 kL
